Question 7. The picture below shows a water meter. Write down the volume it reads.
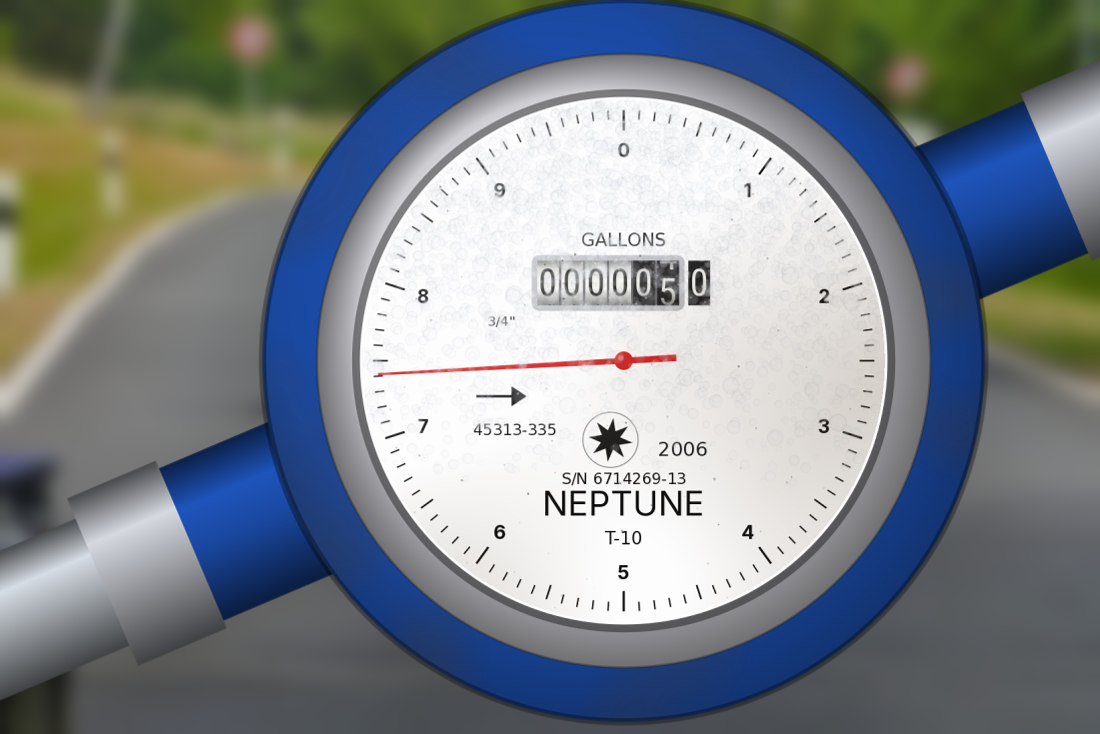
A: 47.4 gal
